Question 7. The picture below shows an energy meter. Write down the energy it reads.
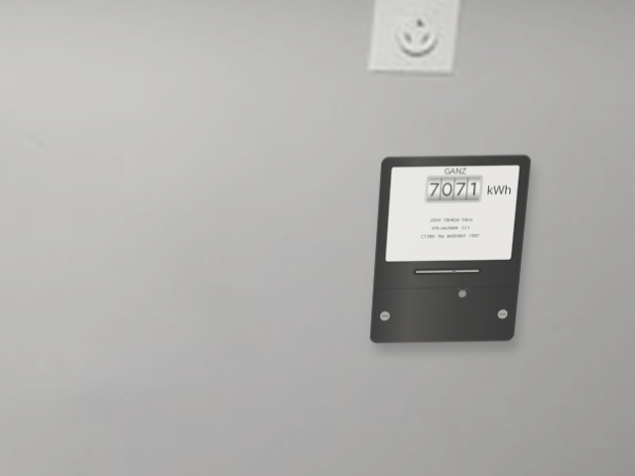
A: 7071 kWh
